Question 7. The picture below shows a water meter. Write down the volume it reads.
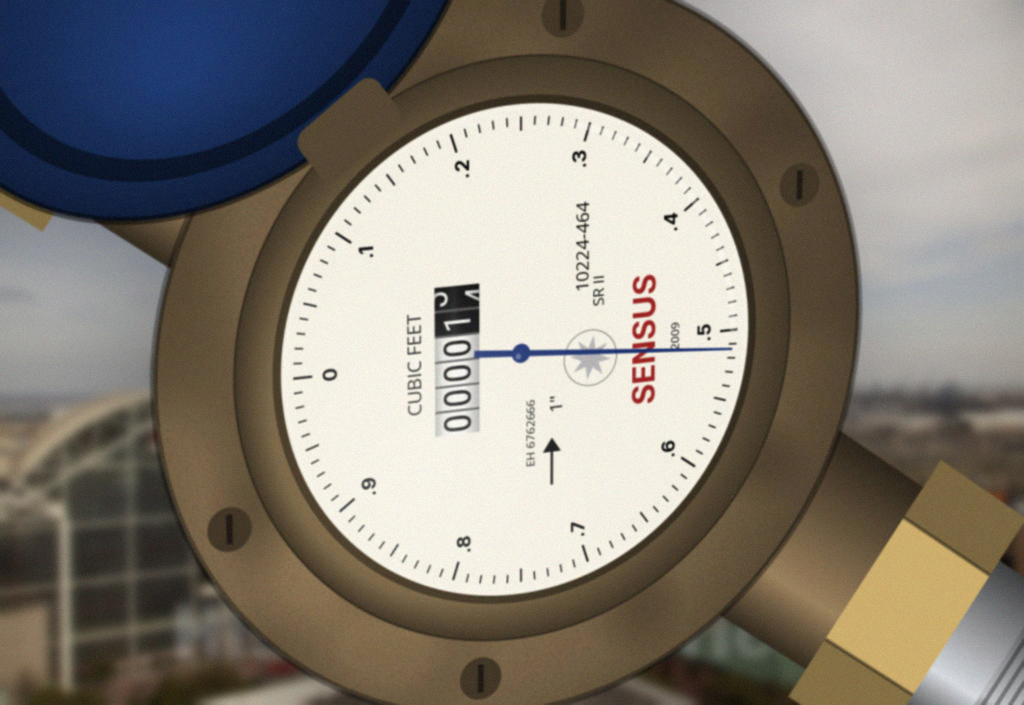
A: 13.51 ft³
